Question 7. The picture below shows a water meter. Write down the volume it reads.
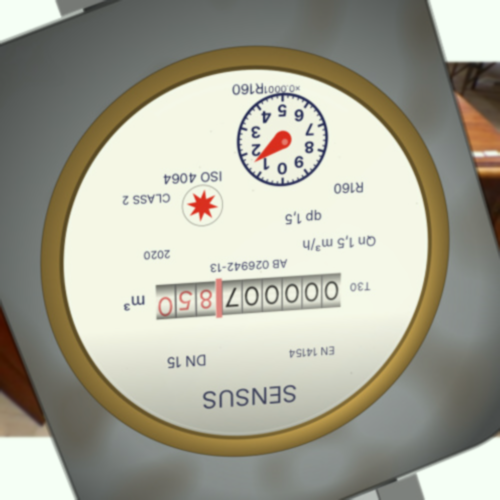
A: 7.8501 m³
